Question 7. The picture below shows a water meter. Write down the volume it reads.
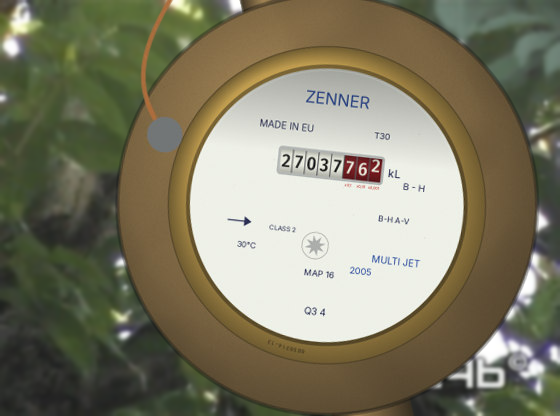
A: 27037.762 kL
